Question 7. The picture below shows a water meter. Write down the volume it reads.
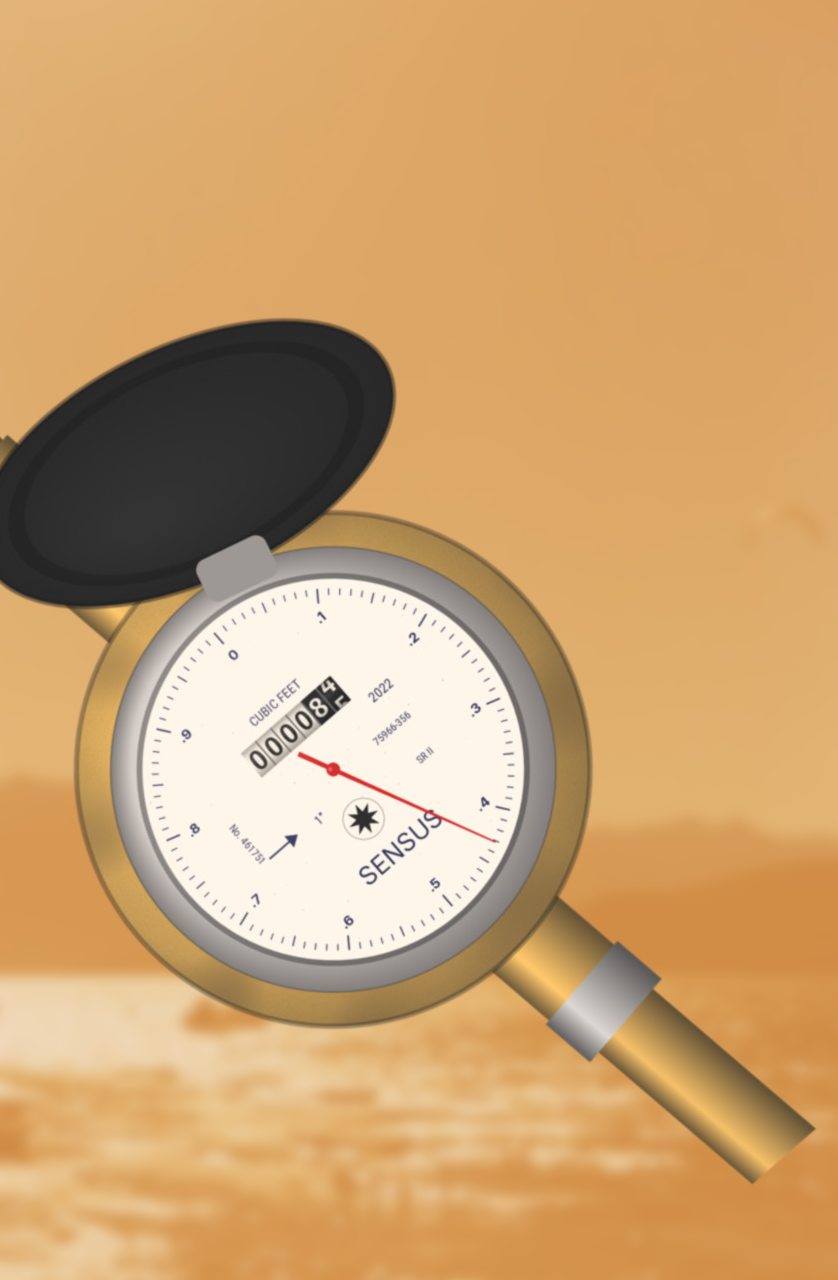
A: 84.43 ft³
